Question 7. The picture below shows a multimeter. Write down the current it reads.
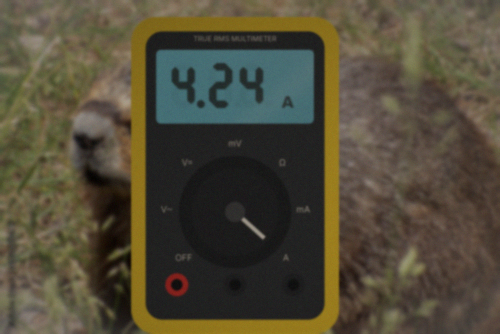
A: 4.24 A
